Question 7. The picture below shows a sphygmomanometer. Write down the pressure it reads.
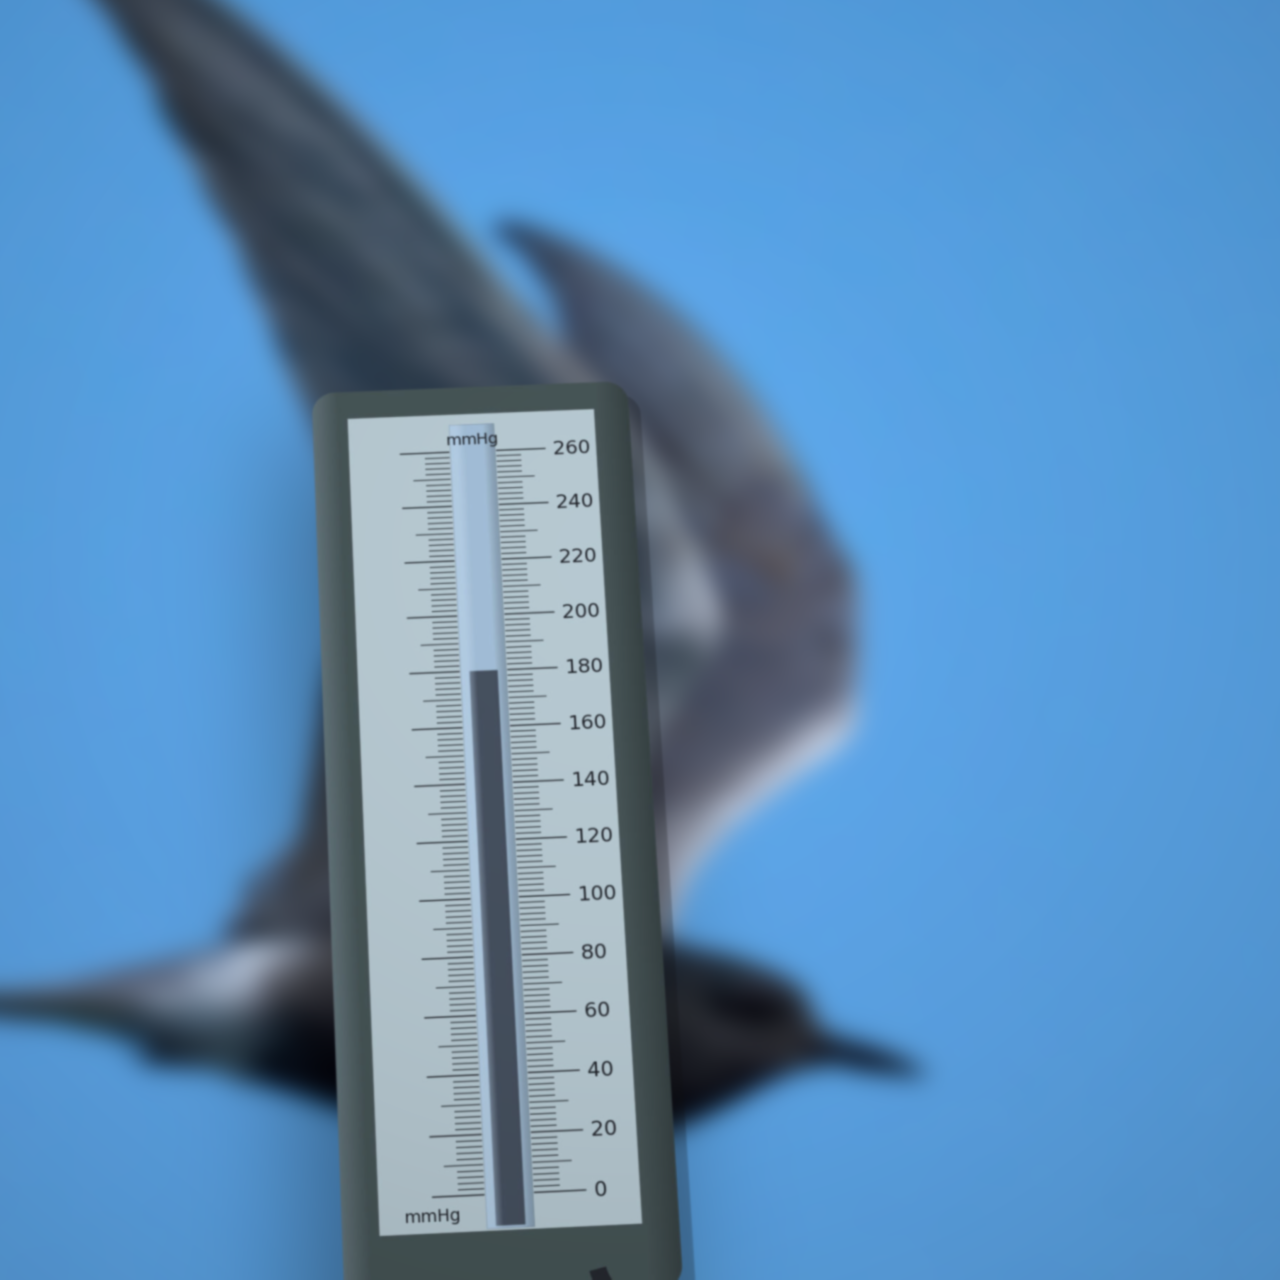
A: 180 mmHg
